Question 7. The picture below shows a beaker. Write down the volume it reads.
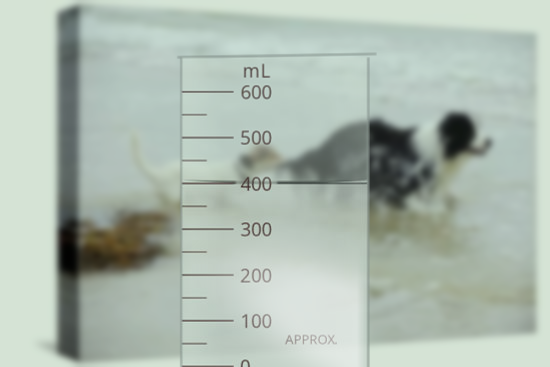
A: 400 mL
